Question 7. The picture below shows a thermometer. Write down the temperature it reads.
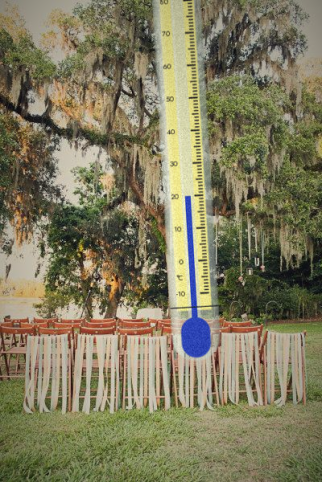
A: 20 °C
